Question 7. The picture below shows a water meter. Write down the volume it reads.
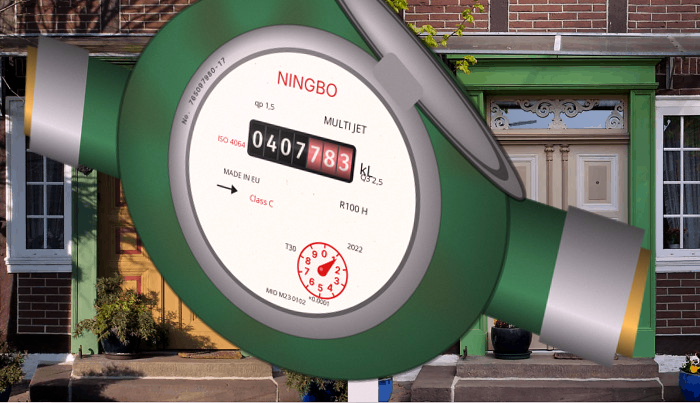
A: 407.7831 kL
